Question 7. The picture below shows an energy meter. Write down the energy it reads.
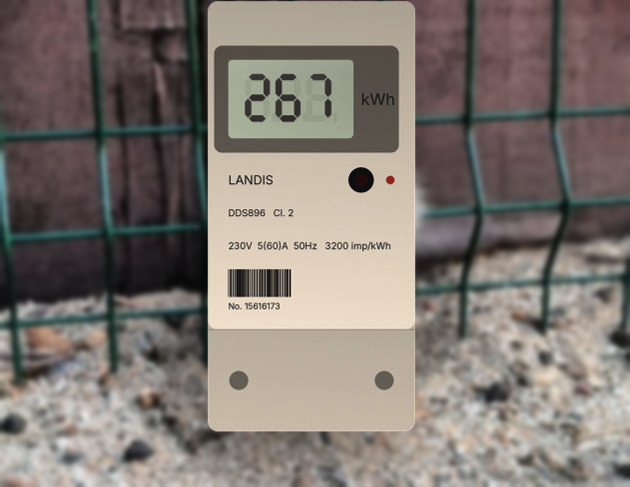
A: 267 kWh
